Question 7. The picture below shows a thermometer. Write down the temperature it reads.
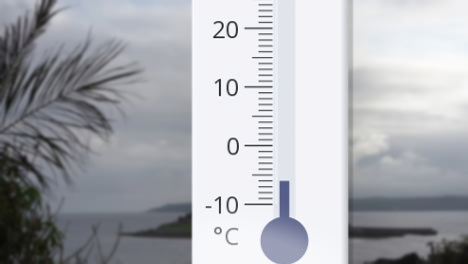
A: -6 °C
